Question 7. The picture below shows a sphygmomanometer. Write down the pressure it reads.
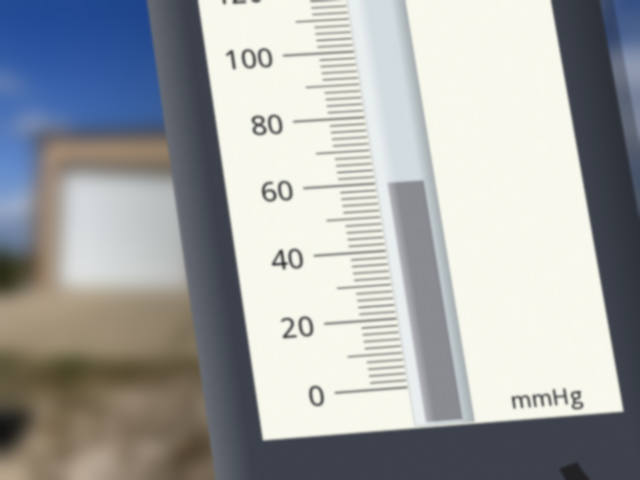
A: 60 mmHg
